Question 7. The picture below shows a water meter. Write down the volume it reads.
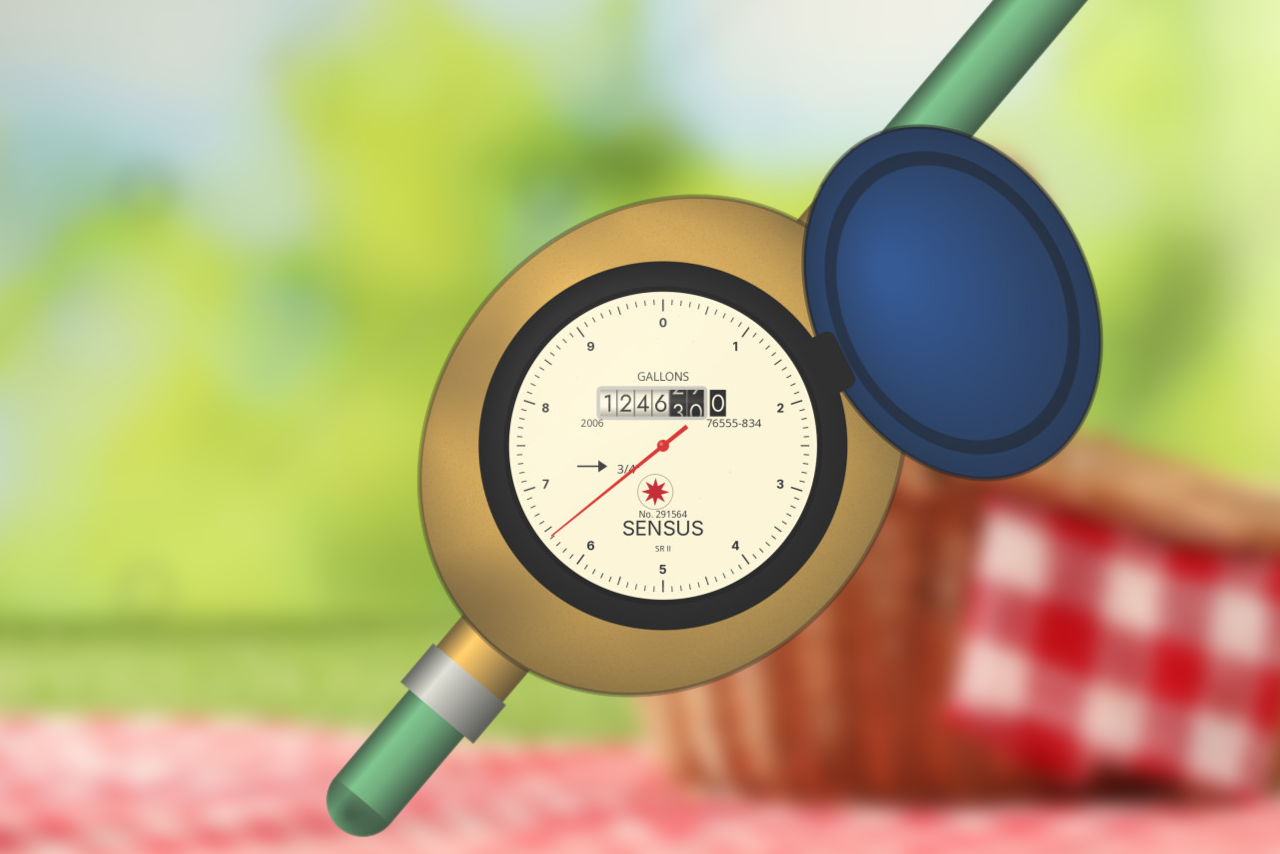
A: 1246296.4 gal
